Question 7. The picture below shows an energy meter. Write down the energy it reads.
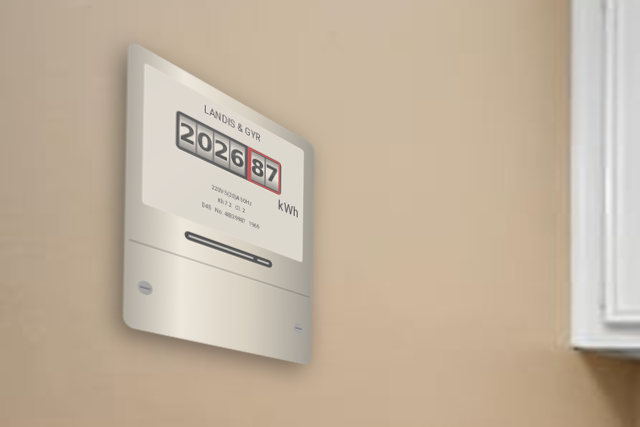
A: 2026.87 kWh
